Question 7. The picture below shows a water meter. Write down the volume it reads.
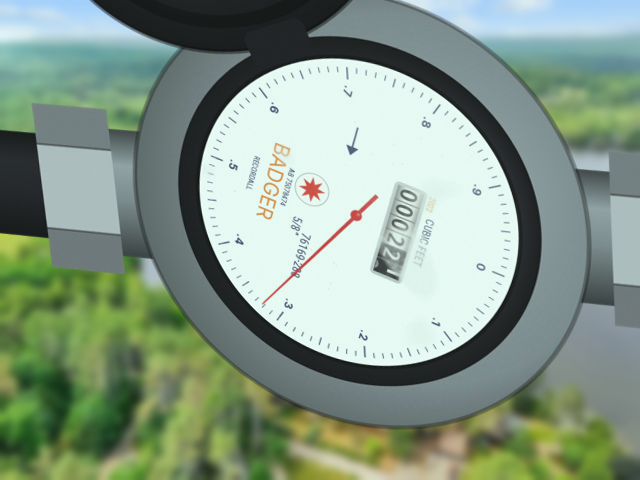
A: 221.32 ft³
